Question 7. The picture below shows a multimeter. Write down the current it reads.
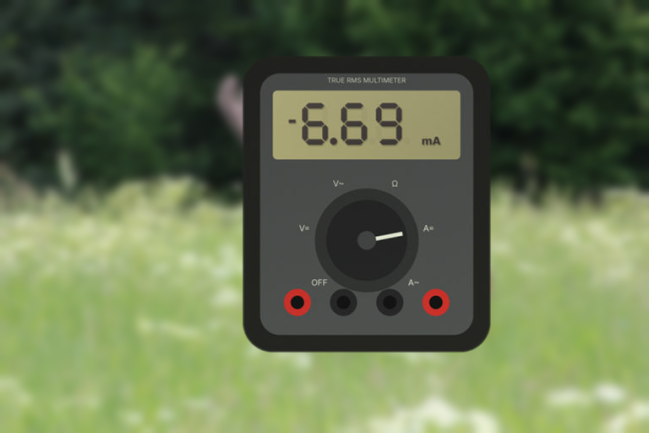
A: -6.69 mA
